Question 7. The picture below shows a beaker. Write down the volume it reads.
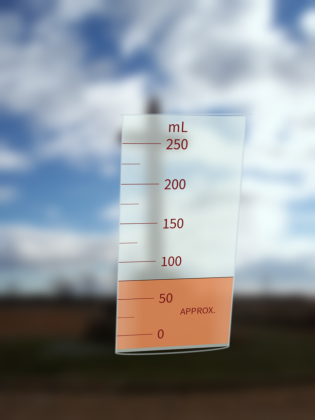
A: 75 mL
